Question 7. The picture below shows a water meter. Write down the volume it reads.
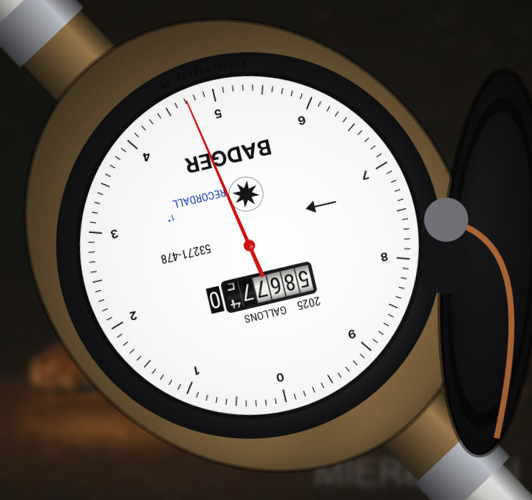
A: 5867744.7 gal
